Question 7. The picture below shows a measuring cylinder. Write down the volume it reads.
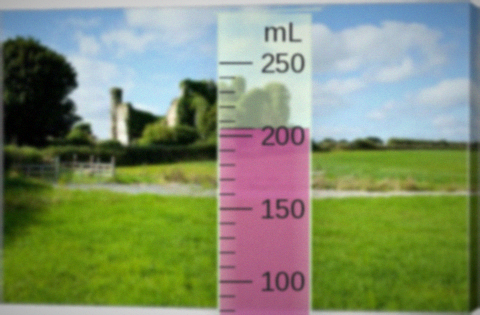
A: 205 mL
